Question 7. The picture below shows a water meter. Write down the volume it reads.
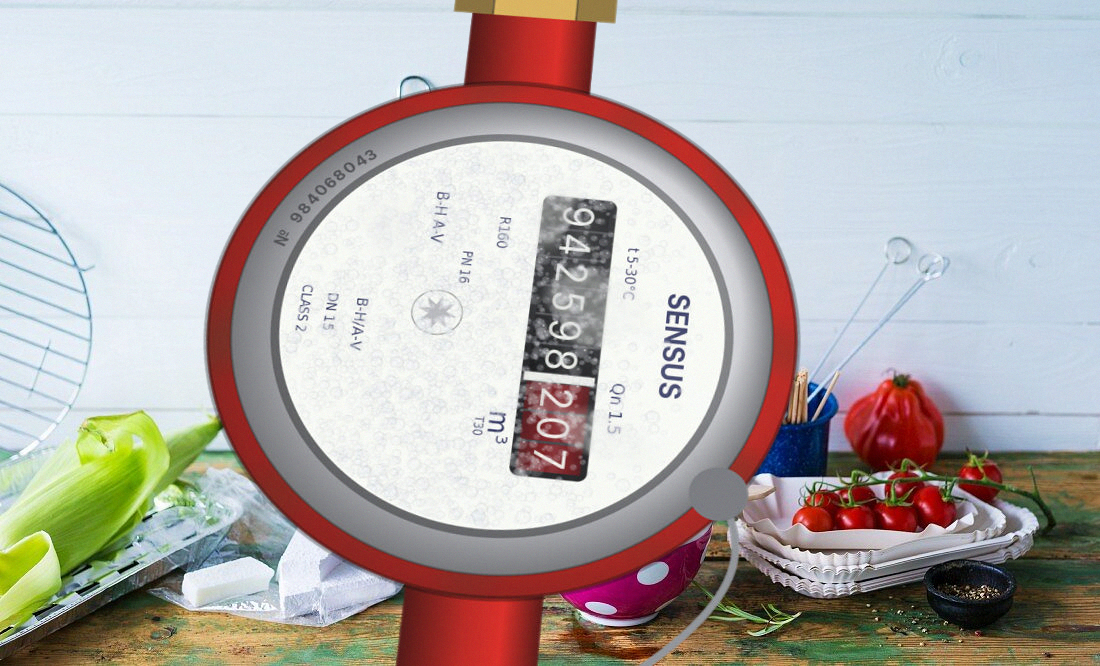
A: 942598.207 m³
